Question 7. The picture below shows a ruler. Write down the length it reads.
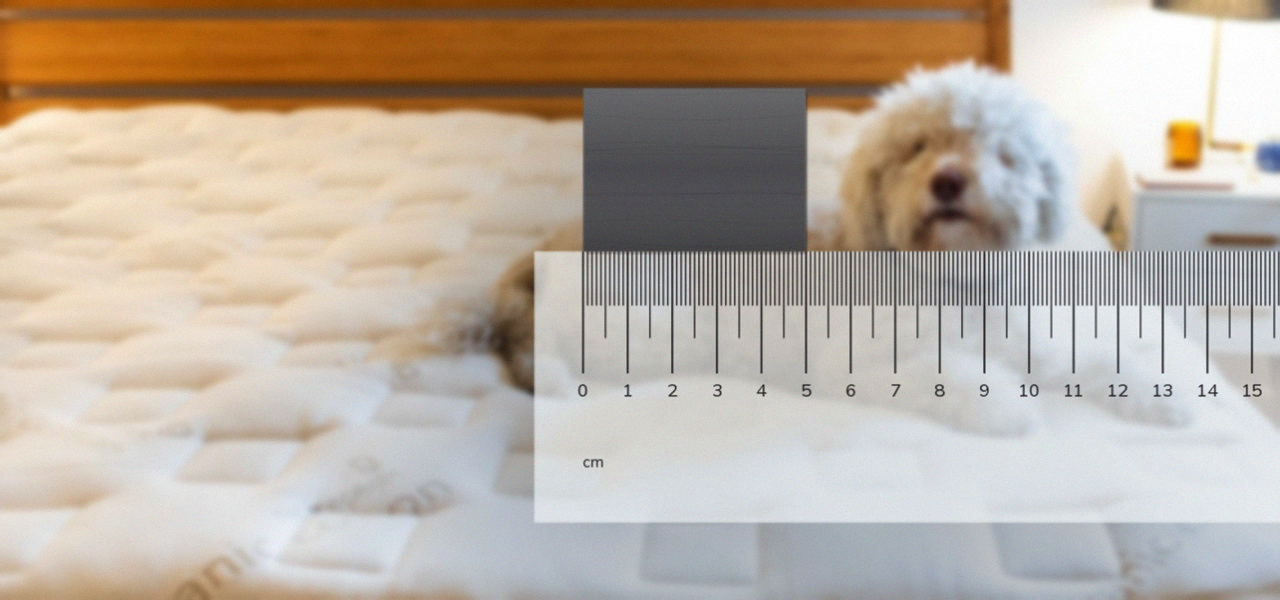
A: 5 cm
